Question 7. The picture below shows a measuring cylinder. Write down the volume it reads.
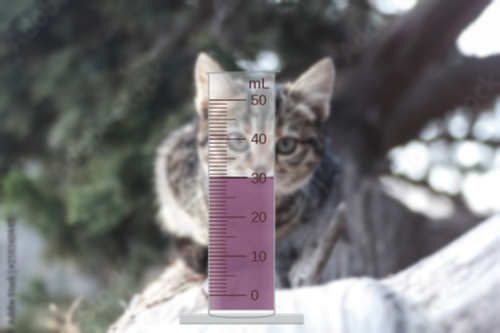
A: 30 mL
